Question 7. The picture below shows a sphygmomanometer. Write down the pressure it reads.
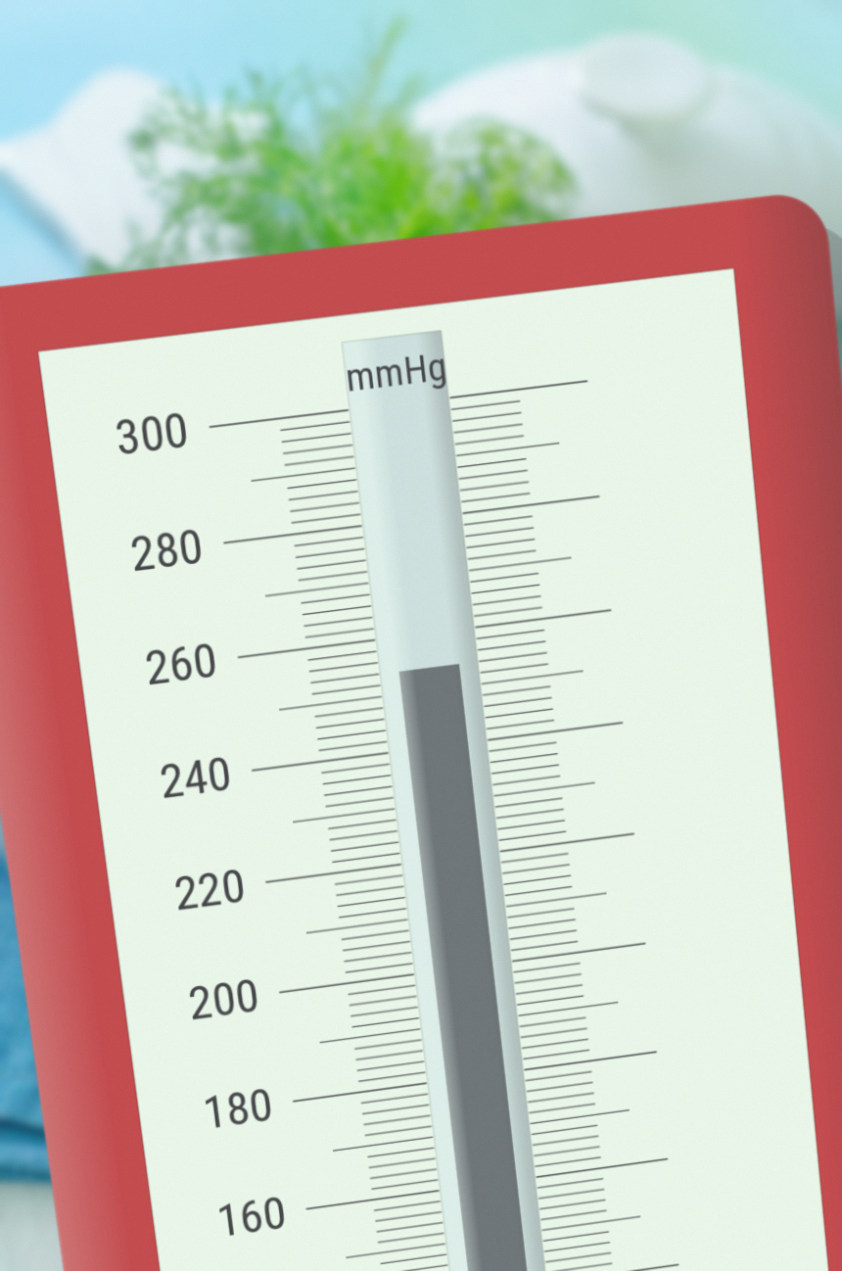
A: 254 mmHg
